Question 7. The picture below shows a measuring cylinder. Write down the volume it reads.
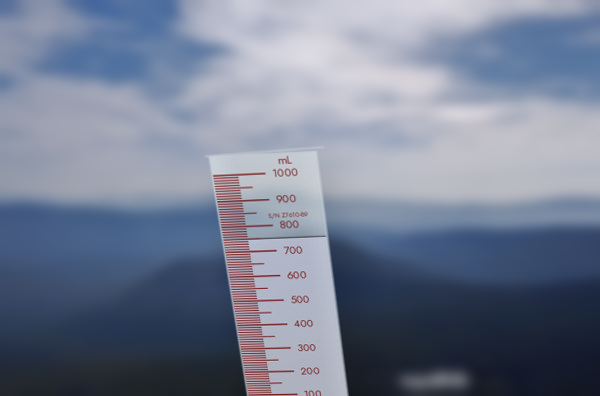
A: 750 mL
